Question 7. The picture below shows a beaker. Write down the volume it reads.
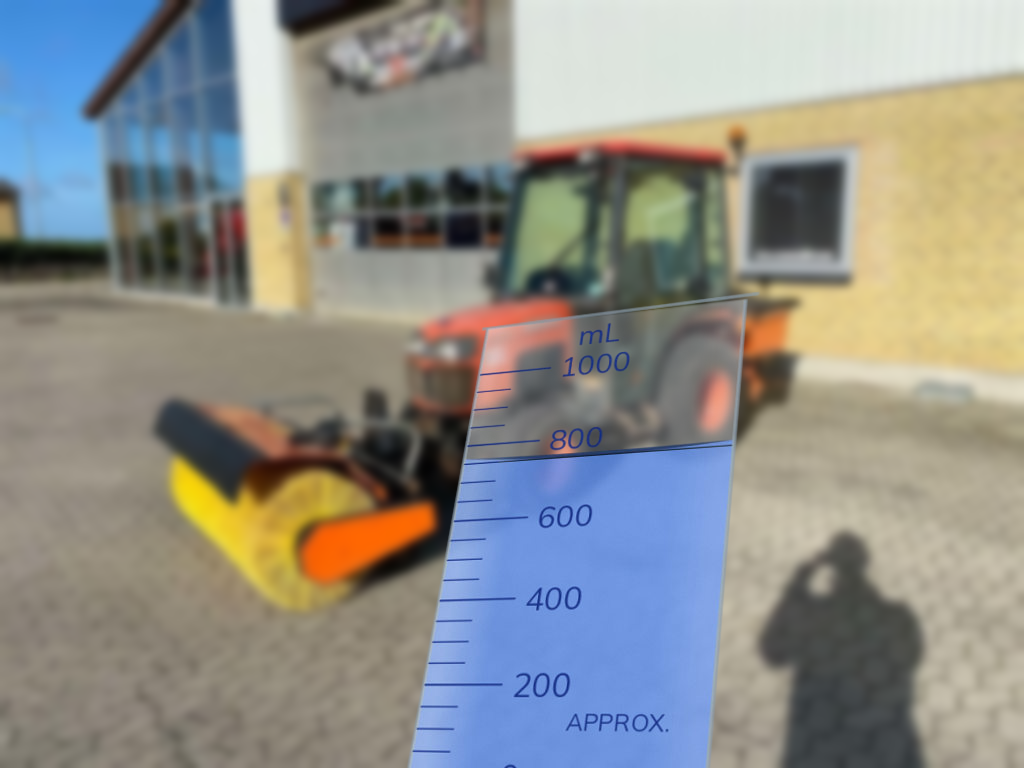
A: 750 mL
